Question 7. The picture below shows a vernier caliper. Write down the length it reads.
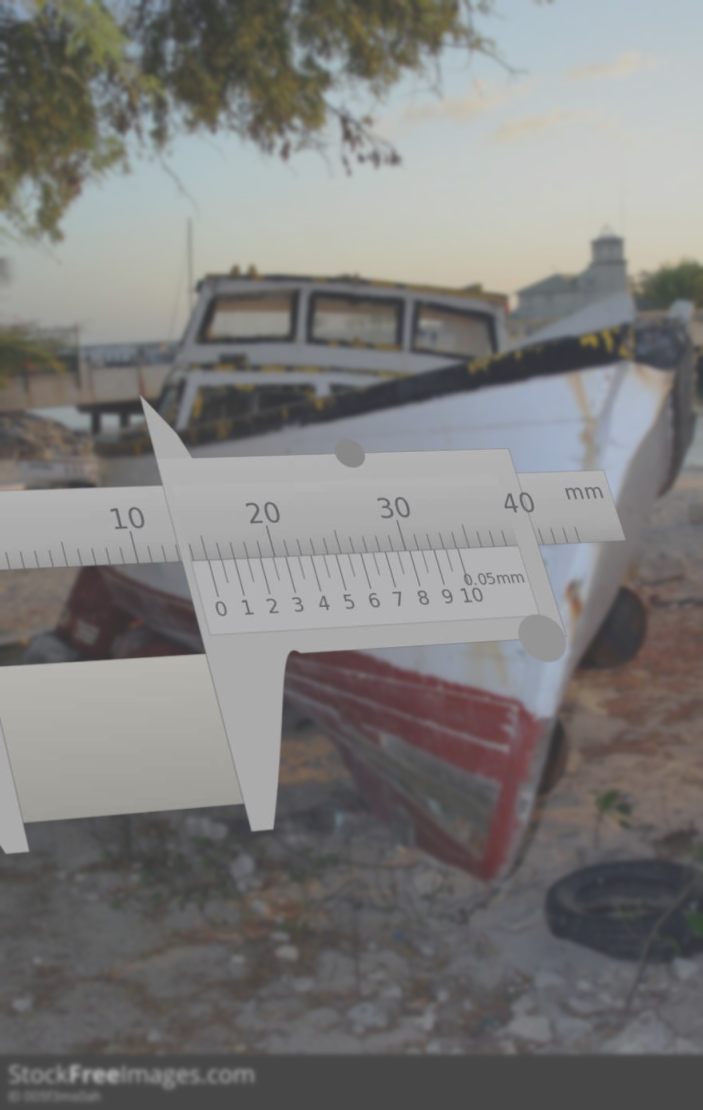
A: 15.1 mm
